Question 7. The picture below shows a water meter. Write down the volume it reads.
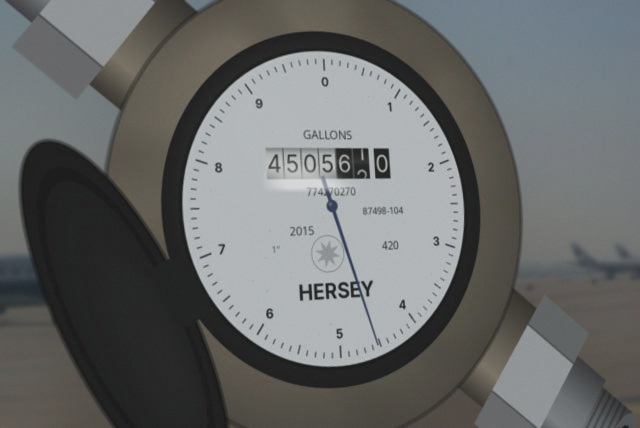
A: 4505614.5 gal
